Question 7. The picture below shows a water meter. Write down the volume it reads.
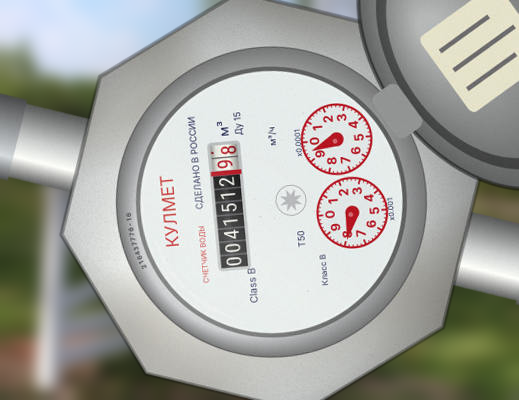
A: 41512.9779 m³
